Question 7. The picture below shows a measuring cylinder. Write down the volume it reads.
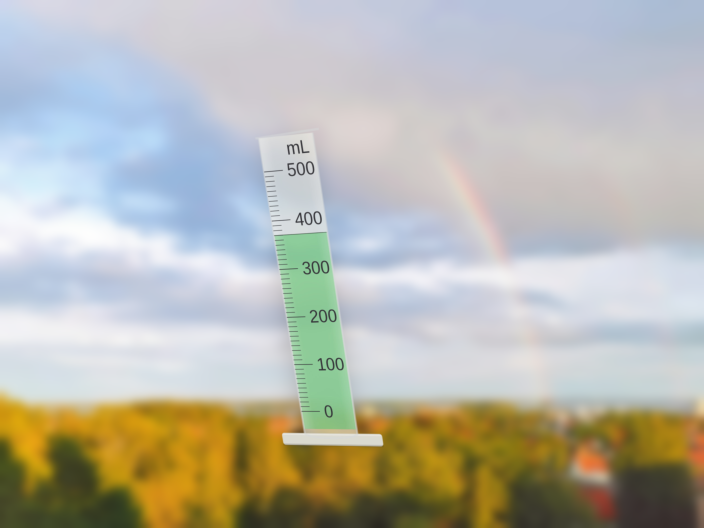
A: 370 mL
